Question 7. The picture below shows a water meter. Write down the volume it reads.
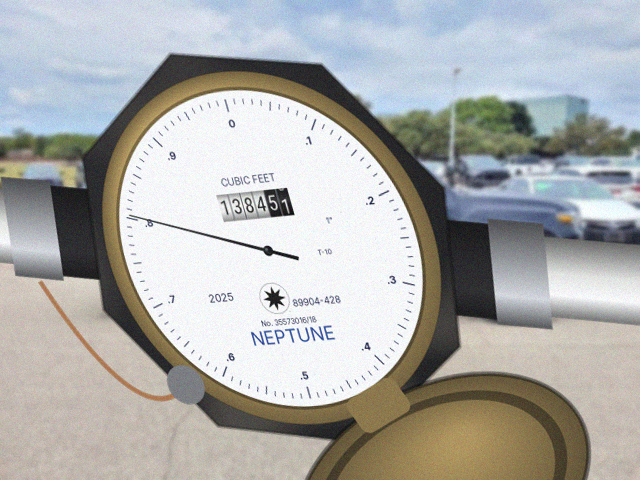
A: 138450.80 ft³
